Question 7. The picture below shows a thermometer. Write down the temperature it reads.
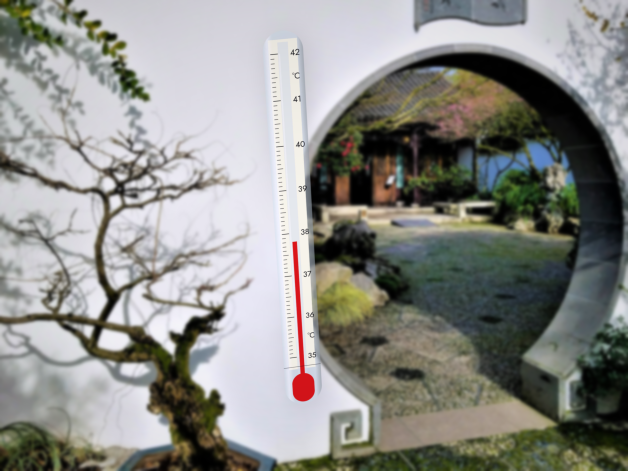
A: 37.8 °C
